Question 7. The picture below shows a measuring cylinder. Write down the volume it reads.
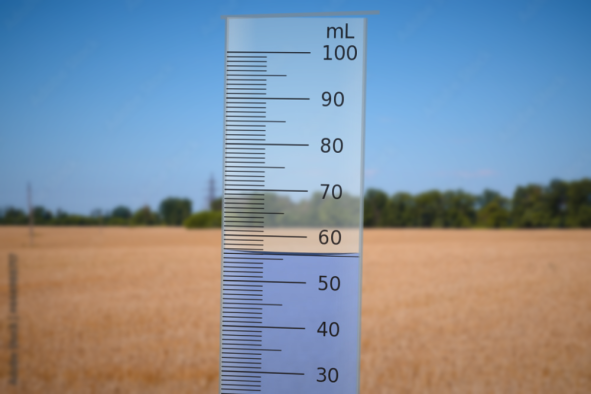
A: 56 mL
